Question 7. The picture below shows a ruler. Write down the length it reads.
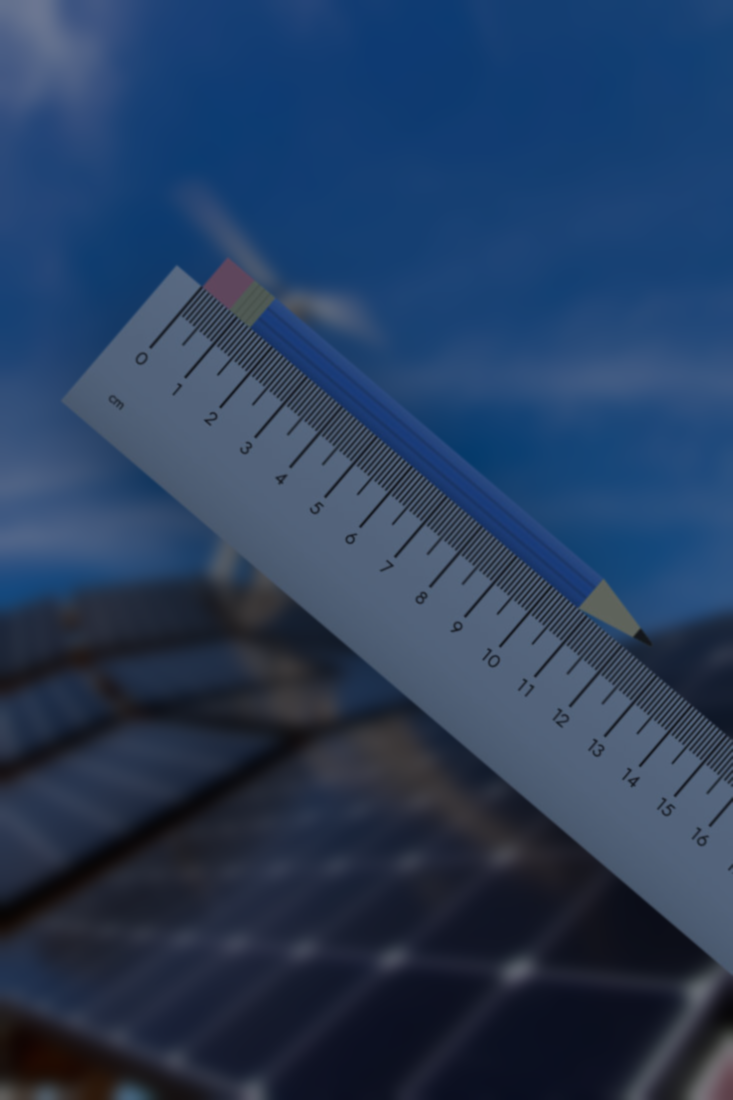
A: 12.5 cm
